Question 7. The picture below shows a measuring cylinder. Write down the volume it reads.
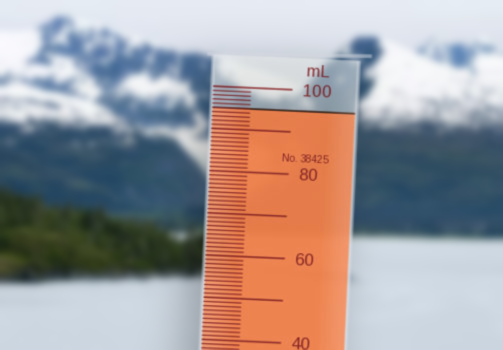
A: 95 mL
